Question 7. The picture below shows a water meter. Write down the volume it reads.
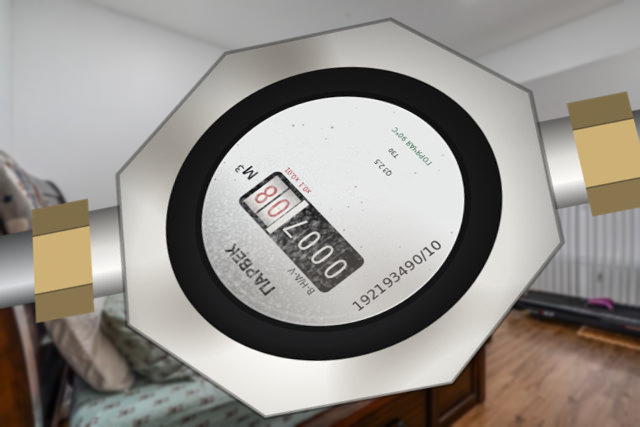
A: 7.08 m³
